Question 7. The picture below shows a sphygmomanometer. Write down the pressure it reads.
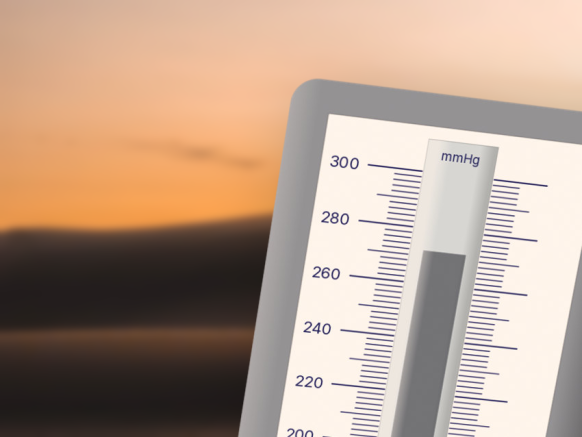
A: 272 mmHg
